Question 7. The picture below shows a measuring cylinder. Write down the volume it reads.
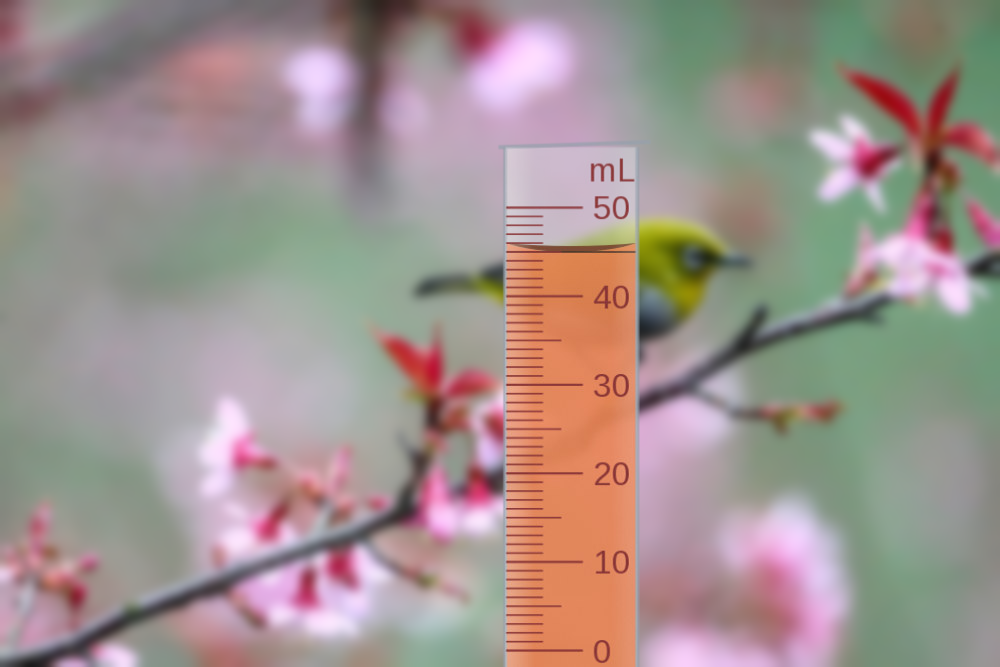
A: 45 mL
